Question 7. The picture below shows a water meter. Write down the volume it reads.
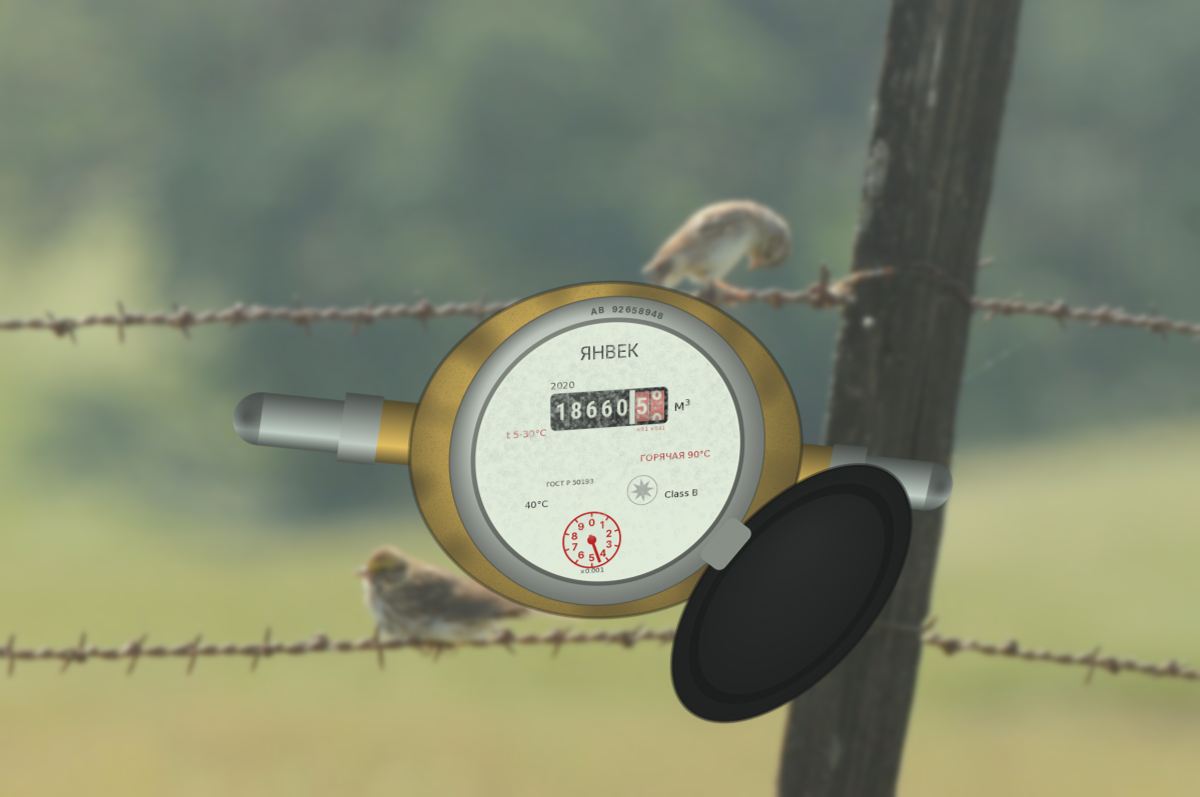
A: 18660.584 m³
